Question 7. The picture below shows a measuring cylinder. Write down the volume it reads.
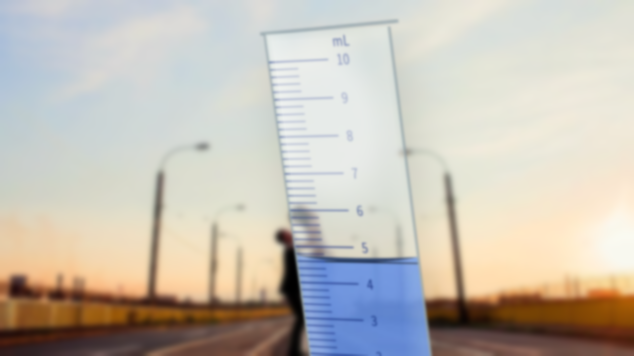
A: 4.6 mL
